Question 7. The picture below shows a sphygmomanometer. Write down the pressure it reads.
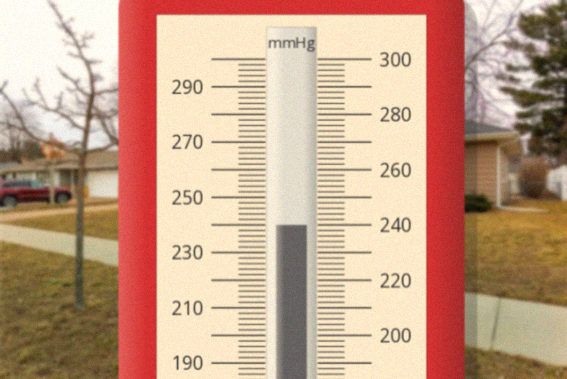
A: 240 mmHg
